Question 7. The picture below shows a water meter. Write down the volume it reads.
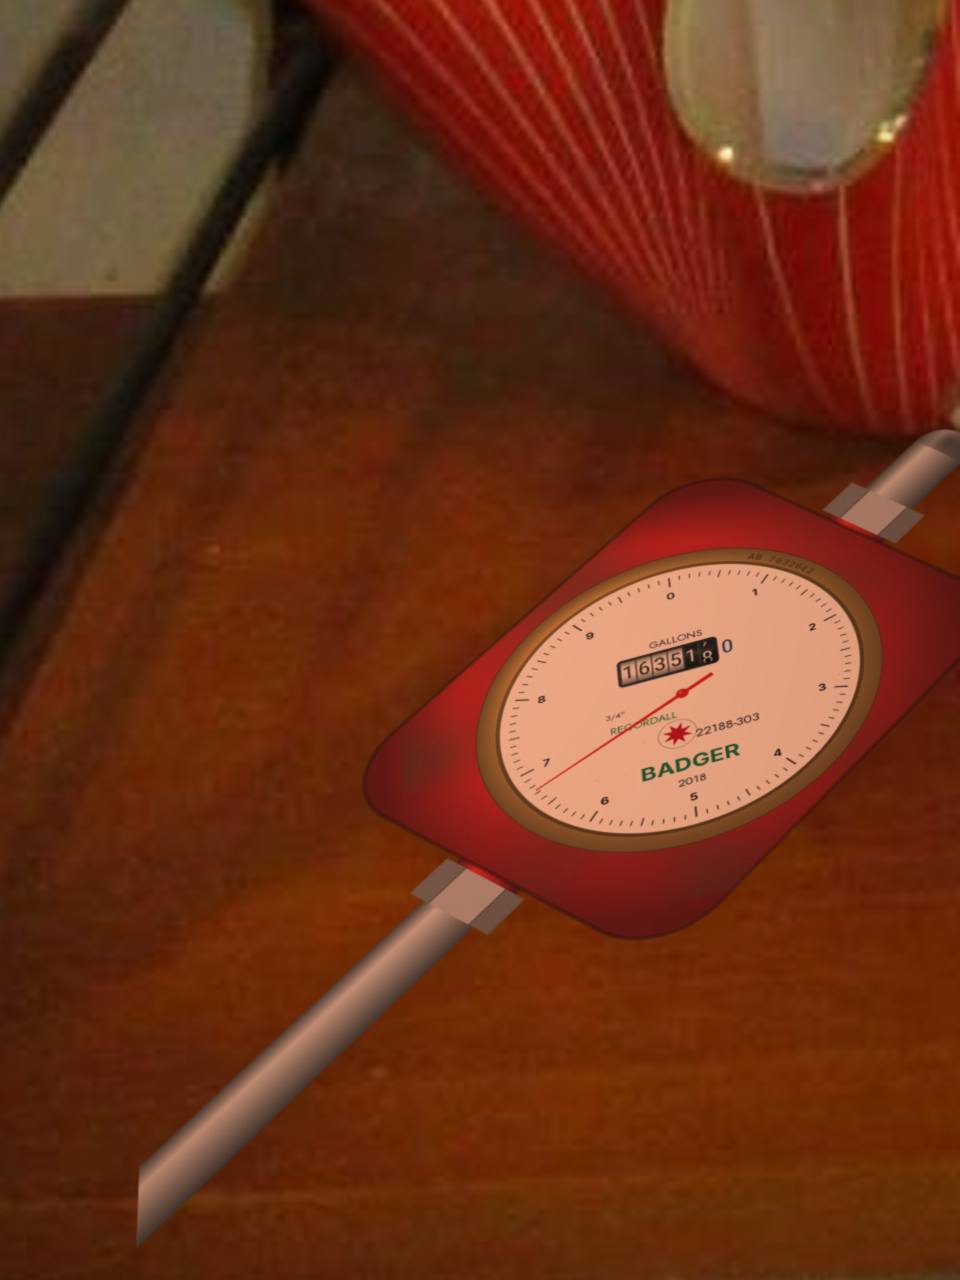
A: 1635176.7 gal
